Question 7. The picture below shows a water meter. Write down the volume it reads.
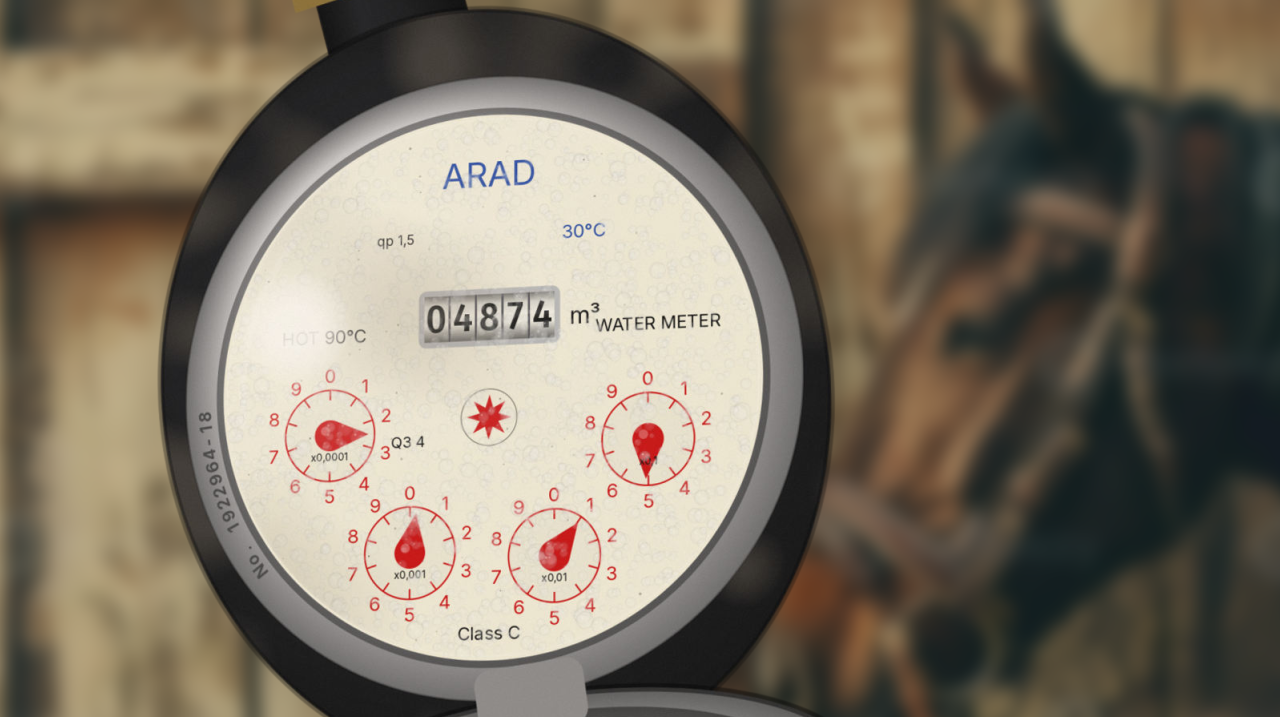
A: 4874.5102 m³
